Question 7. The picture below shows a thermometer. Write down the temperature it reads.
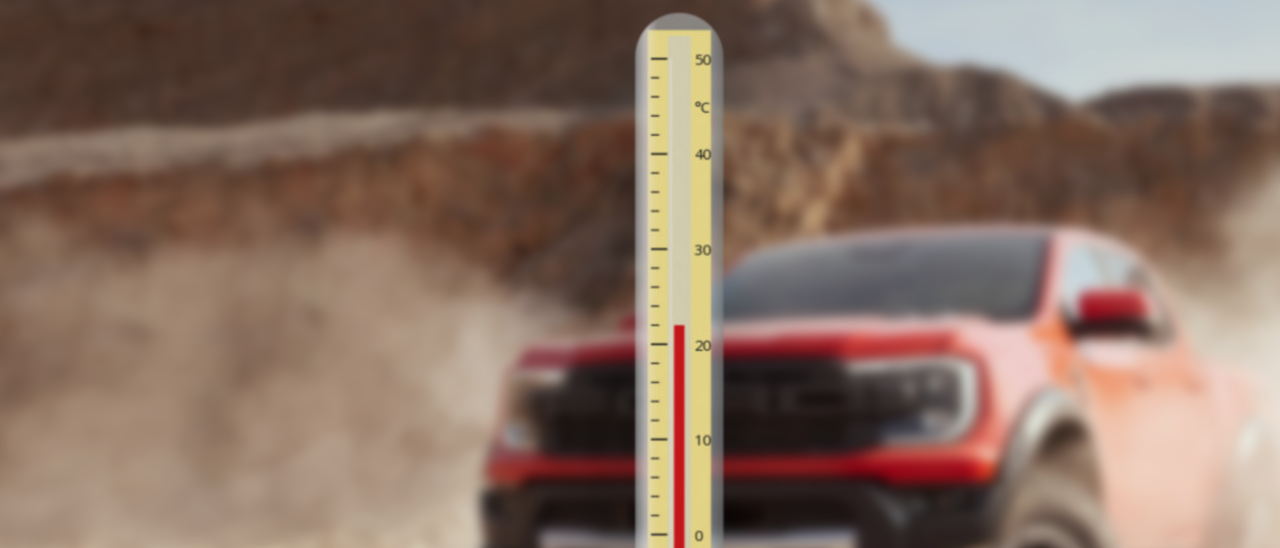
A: 22 °C
